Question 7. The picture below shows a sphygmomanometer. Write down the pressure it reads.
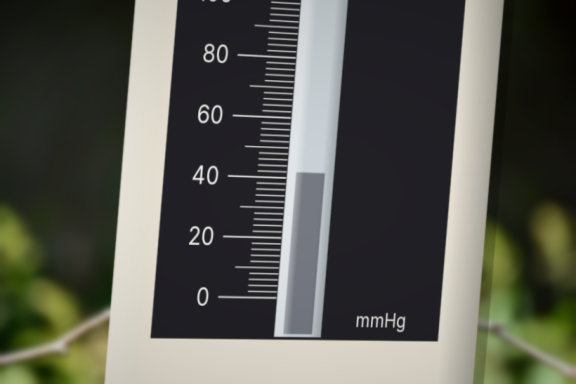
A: 42 mmHg
